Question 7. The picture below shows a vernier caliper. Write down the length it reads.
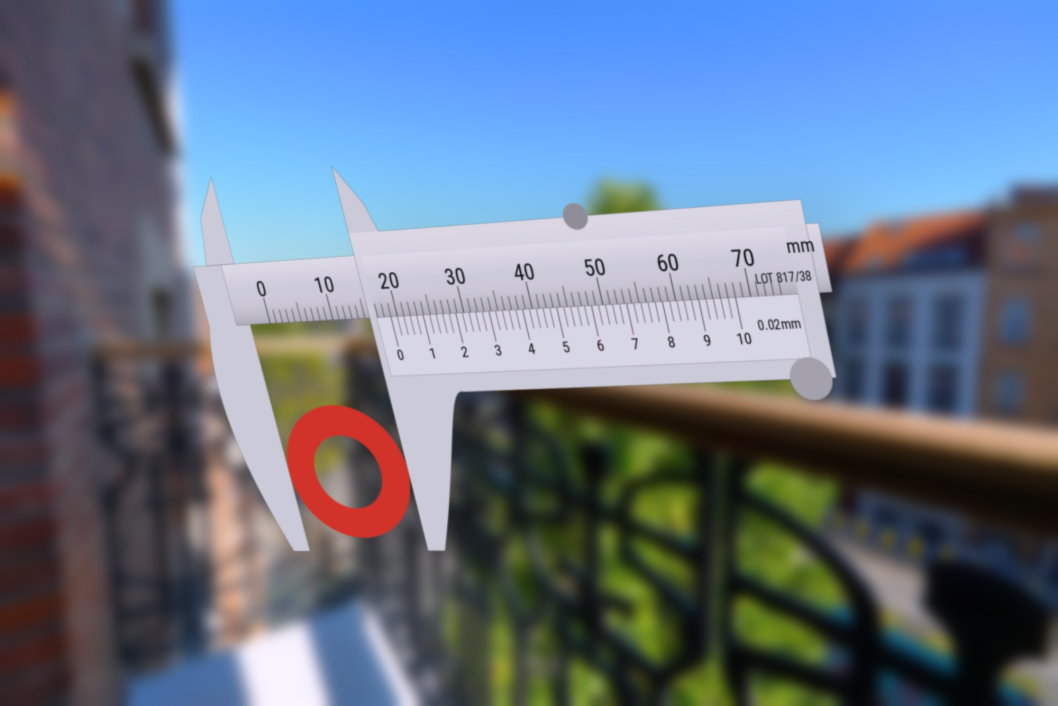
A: 19.0 mm
